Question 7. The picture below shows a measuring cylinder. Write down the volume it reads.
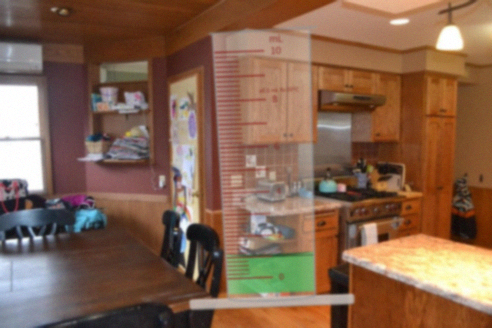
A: 1 mL
